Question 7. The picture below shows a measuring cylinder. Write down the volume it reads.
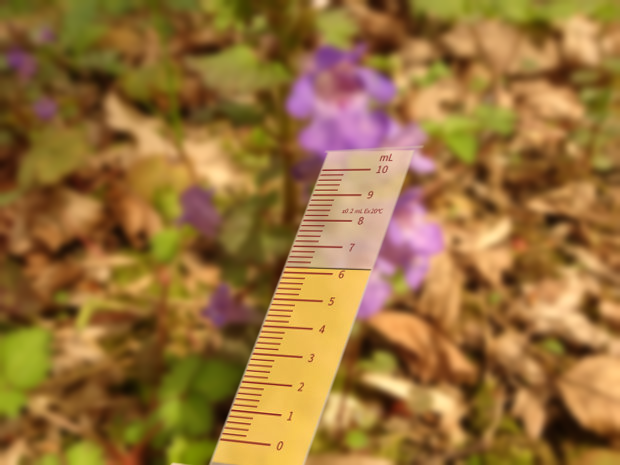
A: 6.2 mL
